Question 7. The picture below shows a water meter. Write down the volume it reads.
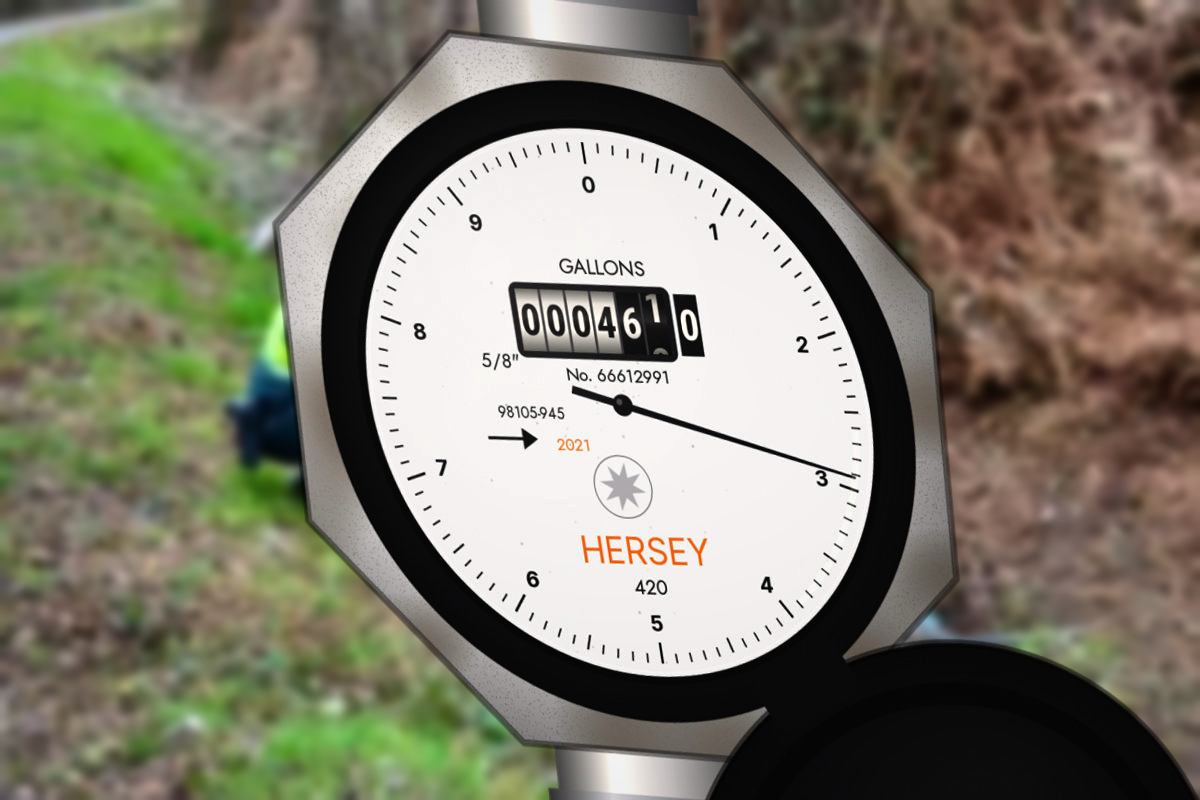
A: 4612.9 gal
